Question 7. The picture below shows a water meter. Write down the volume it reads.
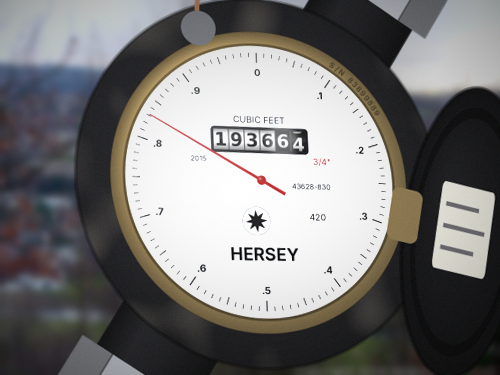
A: 193663.83 ft³
